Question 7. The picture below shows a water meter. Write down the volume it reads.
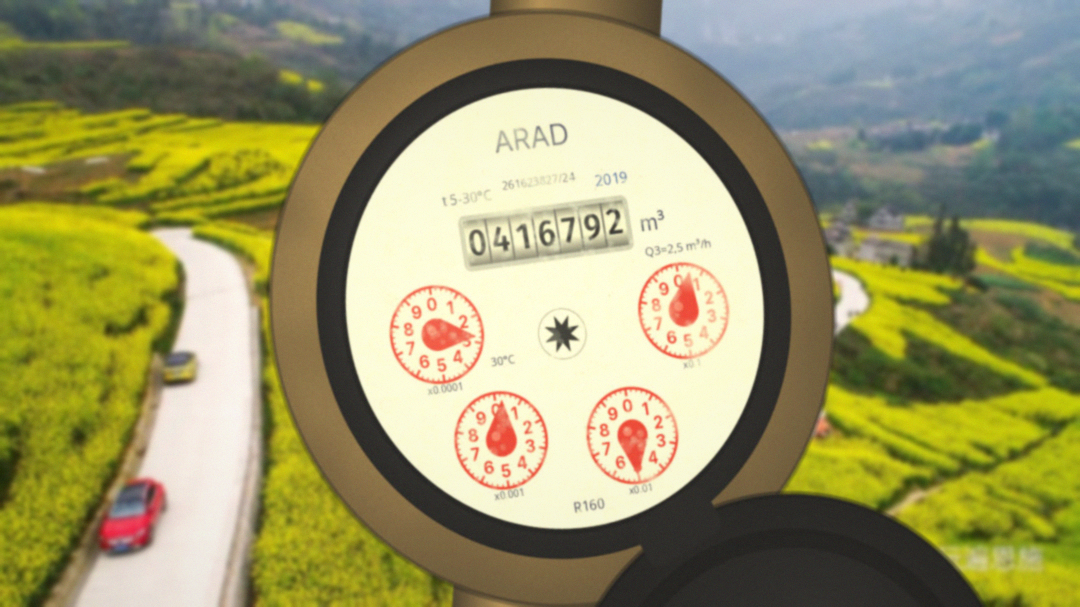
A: 416792.0502 m³
